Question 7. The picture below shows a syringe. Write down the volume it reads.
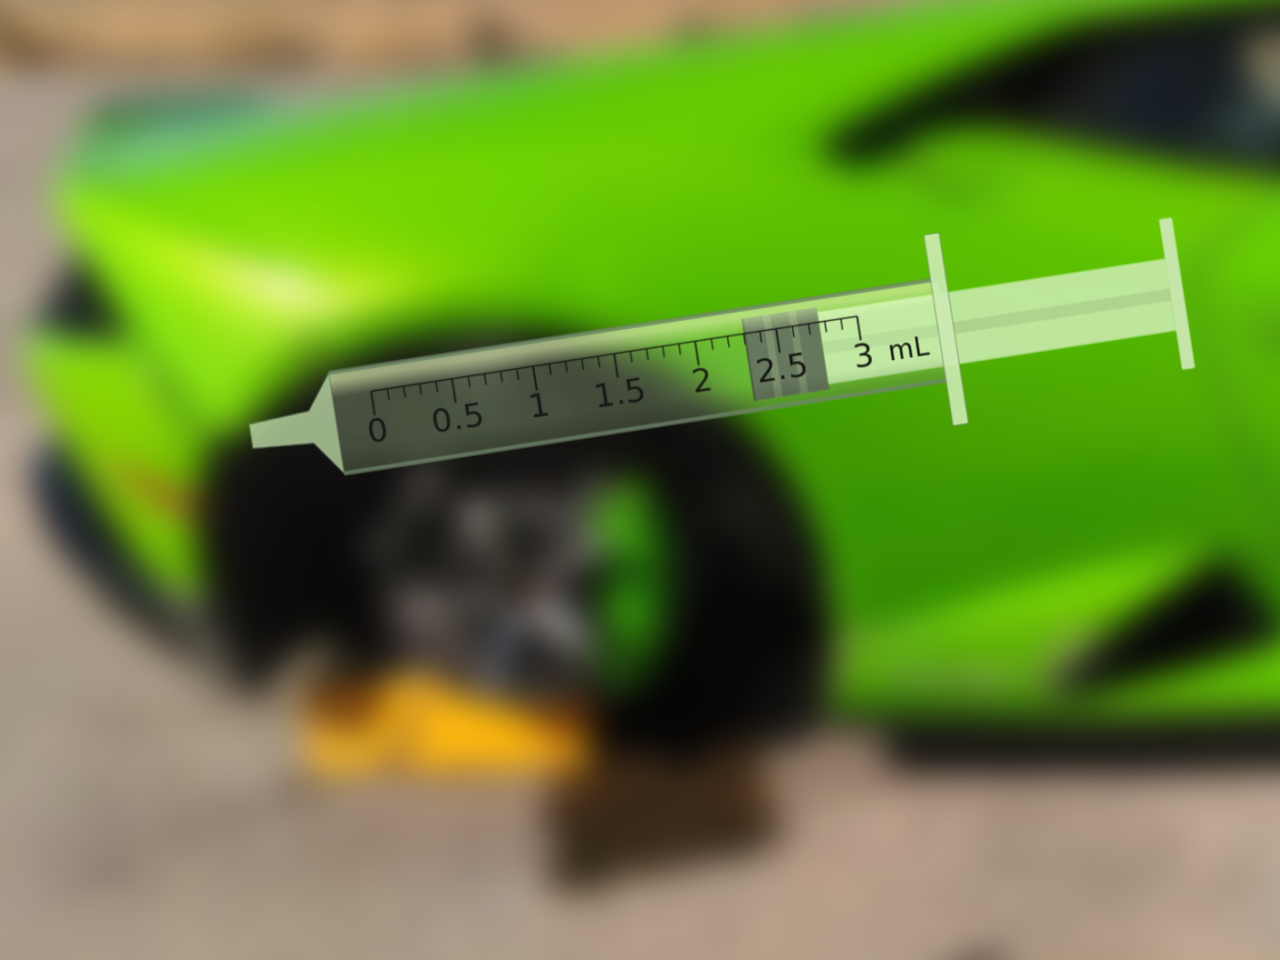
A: 2.3 mL
